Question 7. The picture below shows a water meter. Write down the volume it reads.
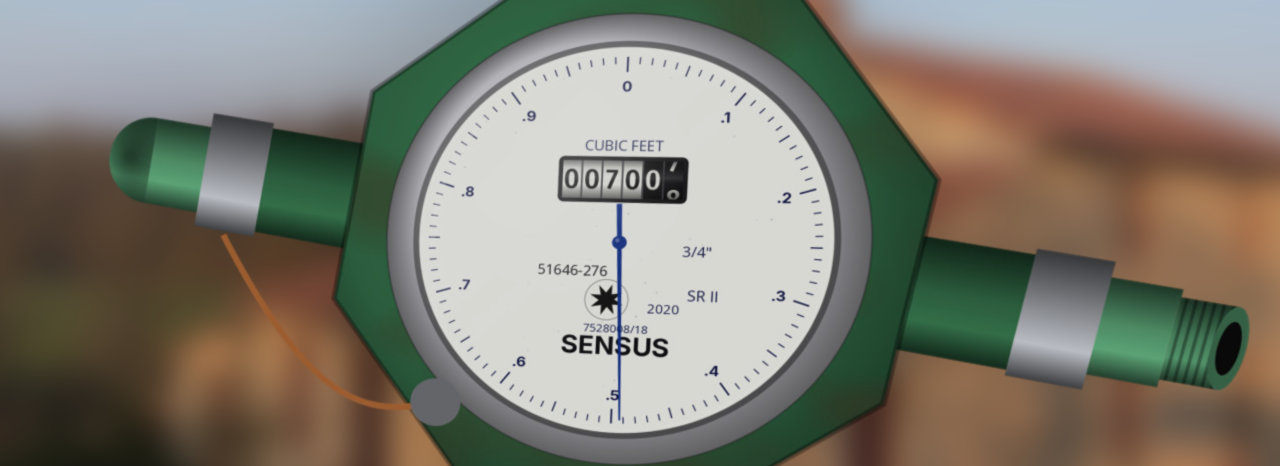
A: 7007.49 ft³
